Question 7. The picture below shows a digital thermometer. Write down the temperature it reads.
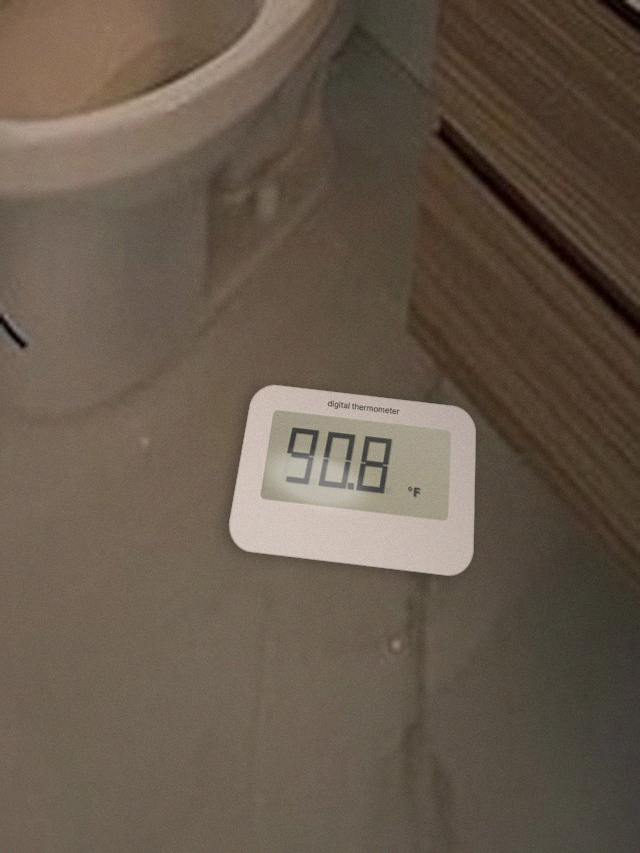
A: 90.8 °F
